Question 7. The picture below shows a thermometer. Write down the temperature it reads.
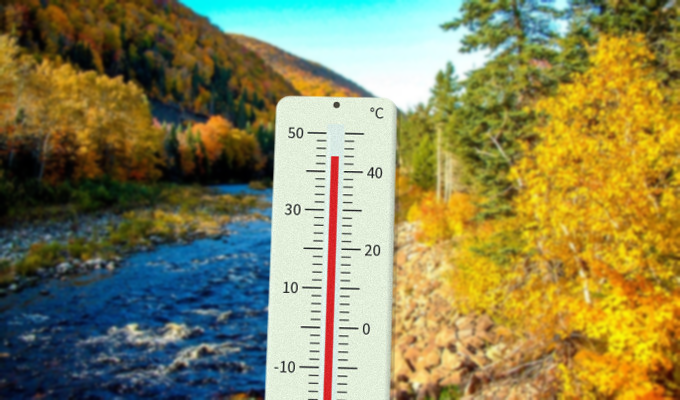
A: 44 °C
